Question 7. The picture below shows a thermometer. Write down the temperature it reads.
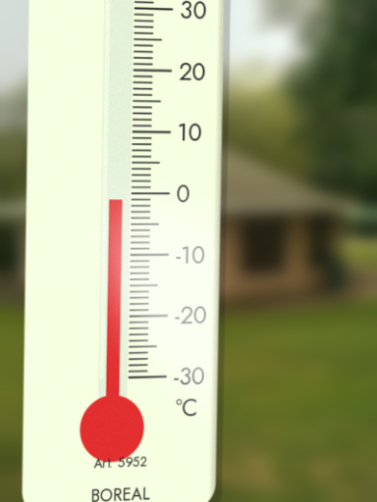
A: -1 °C
